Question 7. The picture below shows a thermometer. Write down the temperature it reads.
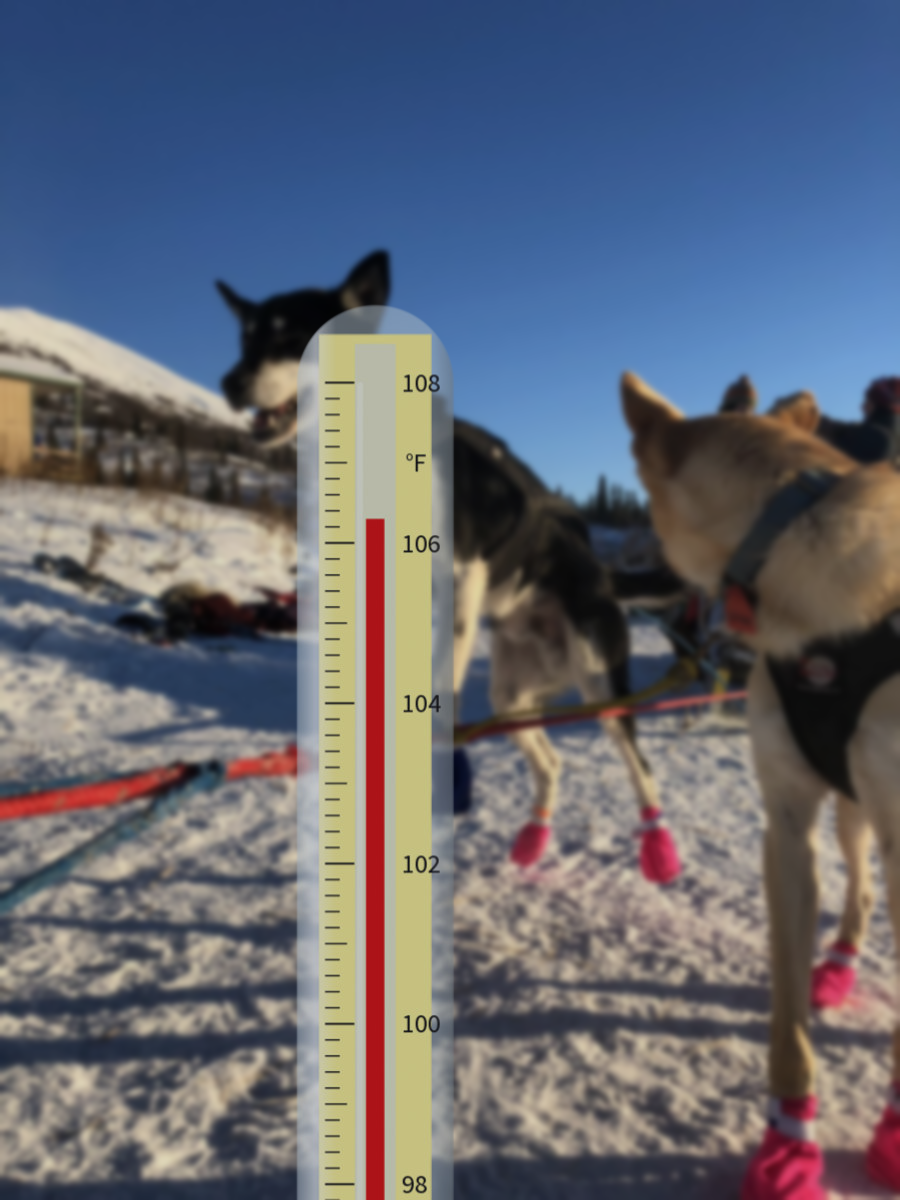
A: 106.3 °F
